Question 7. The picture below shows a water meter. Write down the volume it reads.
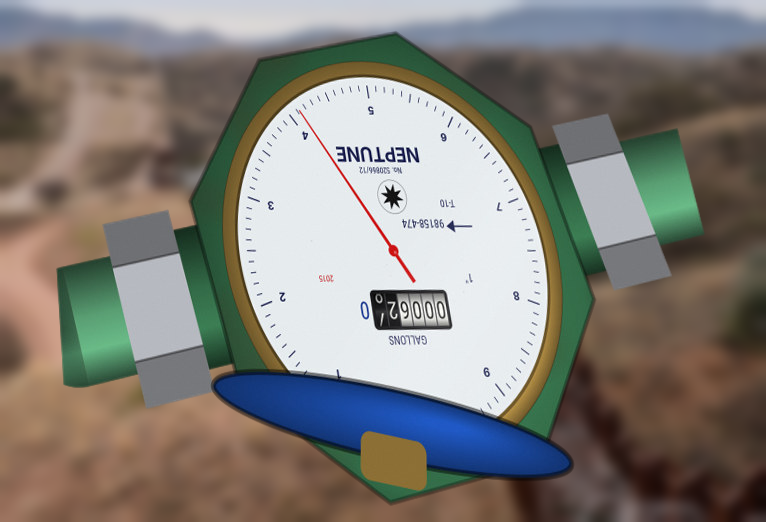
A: 6274.1 gal
